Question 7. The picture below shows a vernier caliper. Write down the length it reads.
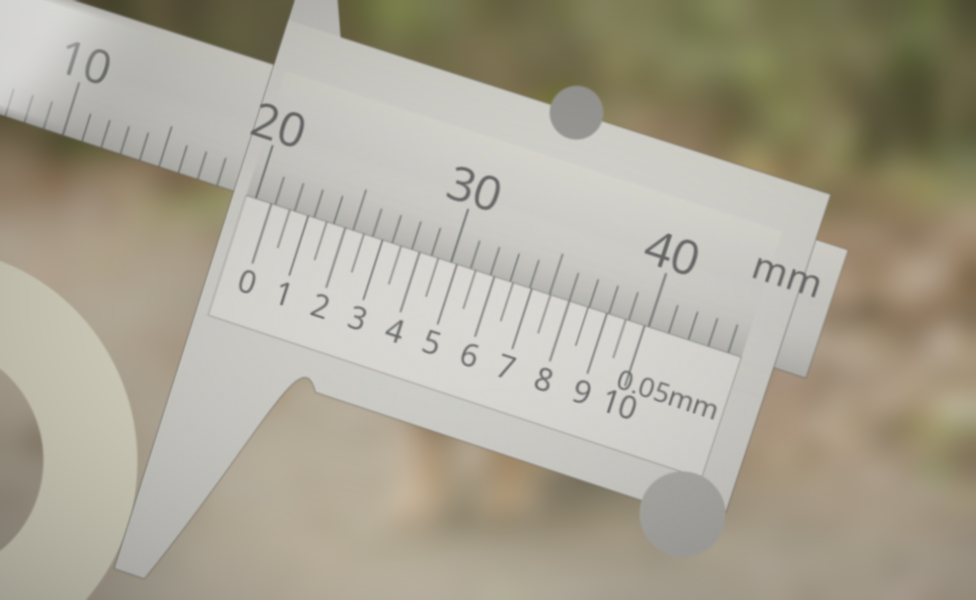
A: 20.8 mm
